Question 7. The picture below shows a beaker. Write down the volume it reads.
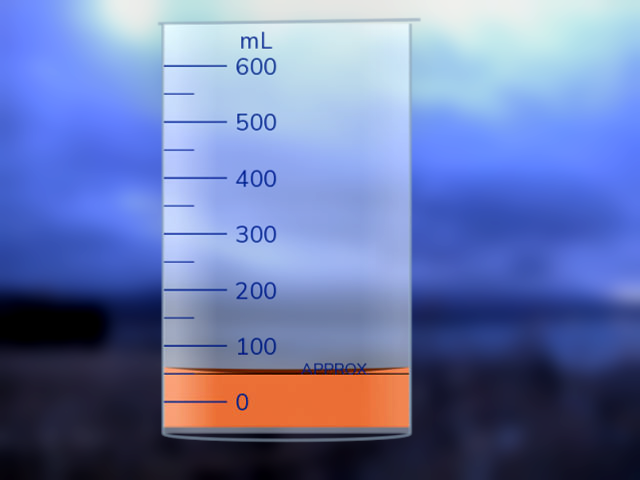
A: 50 mL
